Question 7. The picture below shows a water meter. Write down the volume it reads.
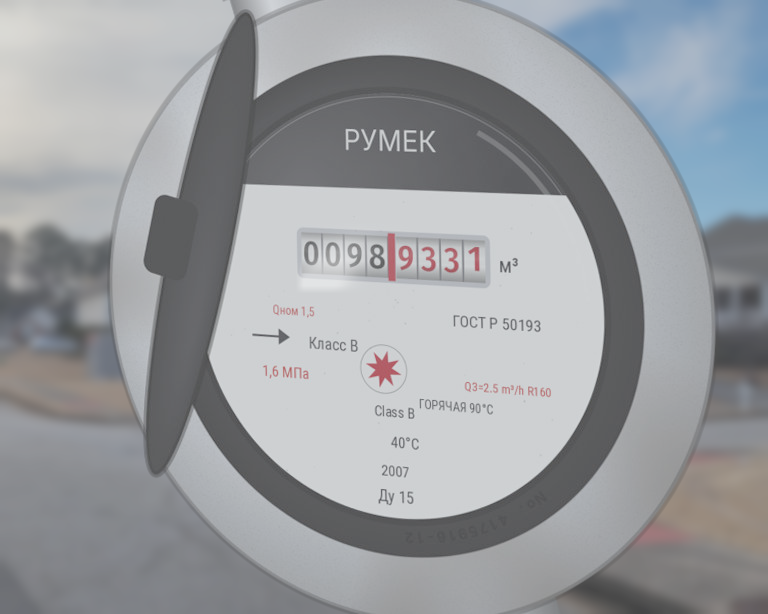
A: 98.9331 m³
